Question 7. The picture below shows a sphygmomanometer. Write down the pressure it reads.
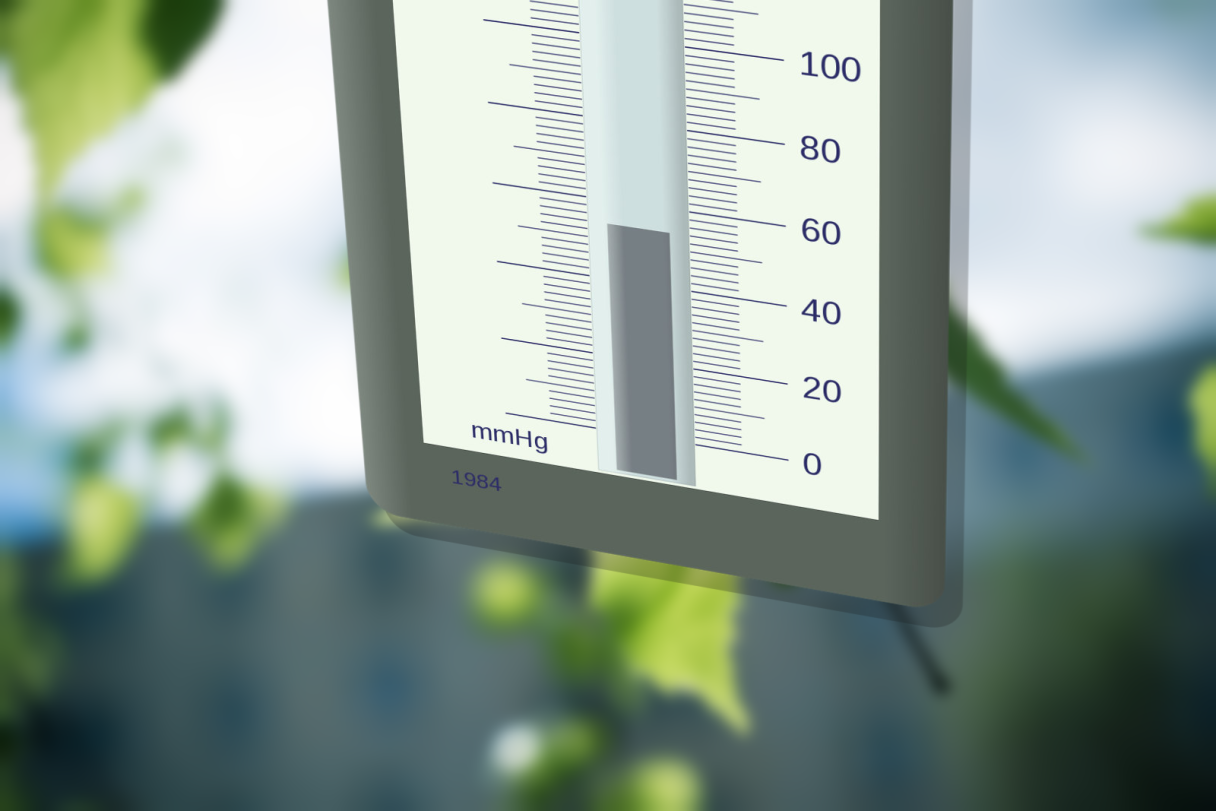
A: 54 mmHg
